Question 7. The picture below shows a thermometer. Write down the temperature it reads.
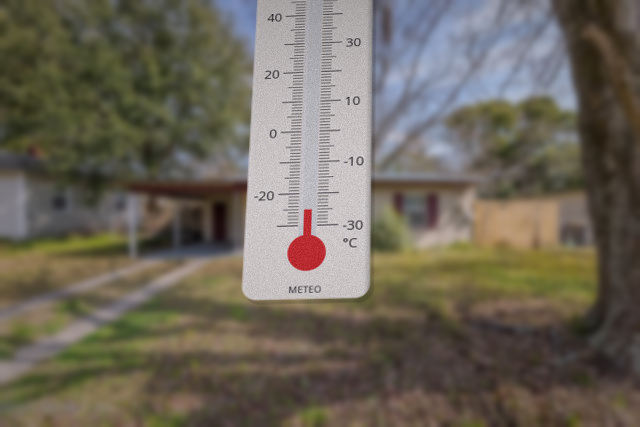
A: -25 °C
